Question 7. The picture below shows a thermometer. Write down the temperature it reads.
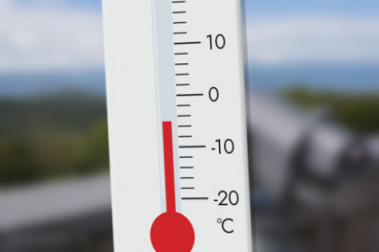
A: -5 °C
